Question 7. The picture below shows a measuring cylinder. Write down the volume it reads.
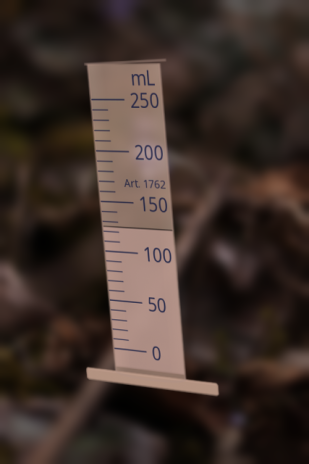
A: 125 mL
